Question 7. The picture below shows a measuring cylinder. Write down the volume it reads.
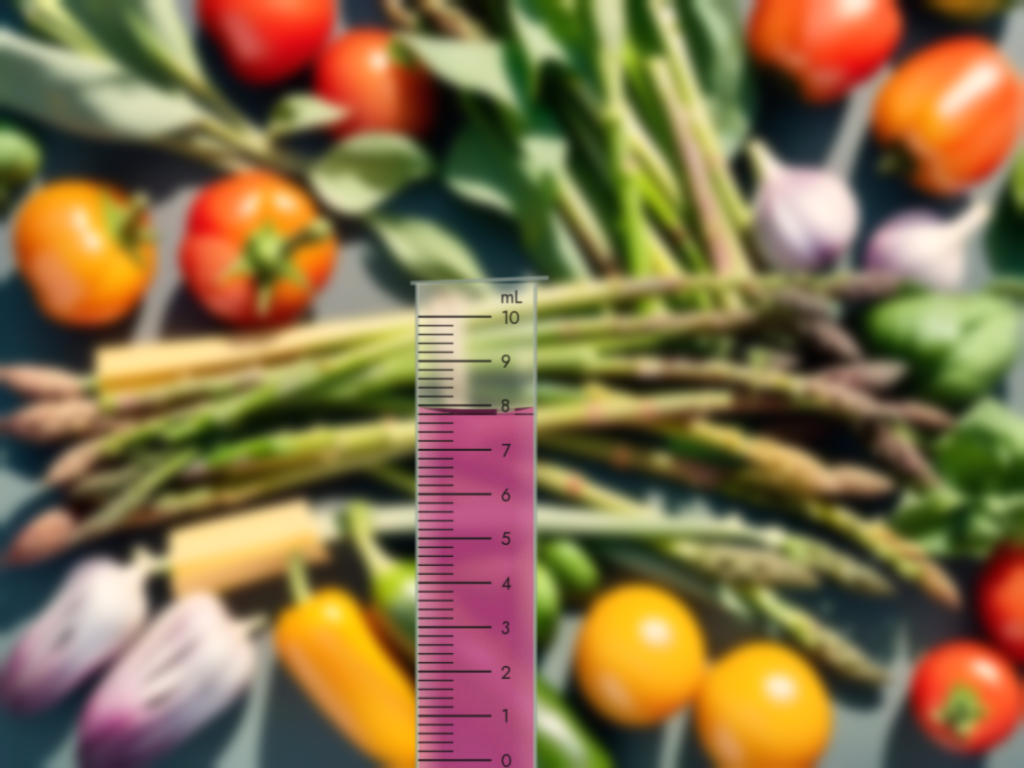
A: 7.8 mL
